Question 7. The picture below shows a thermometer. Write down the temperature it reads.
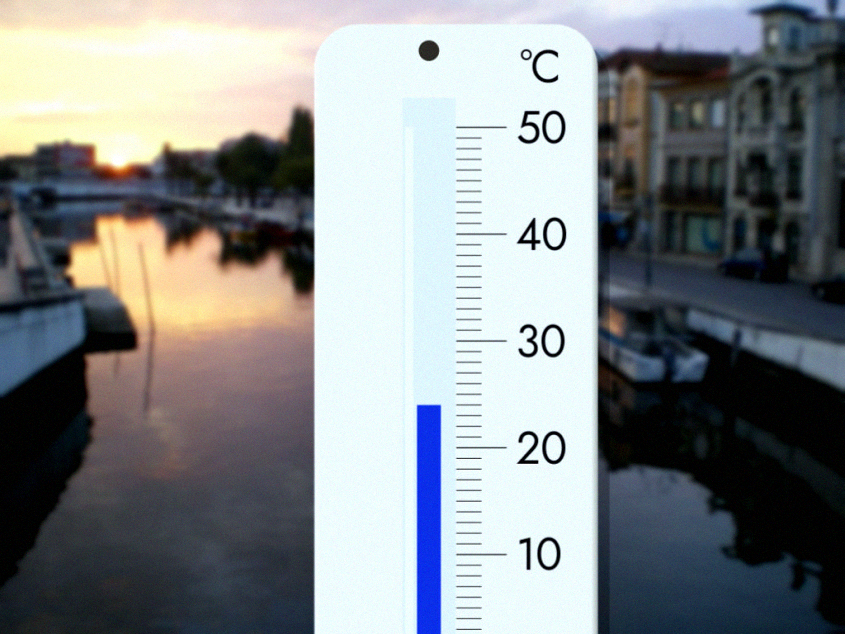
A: 24 °C
